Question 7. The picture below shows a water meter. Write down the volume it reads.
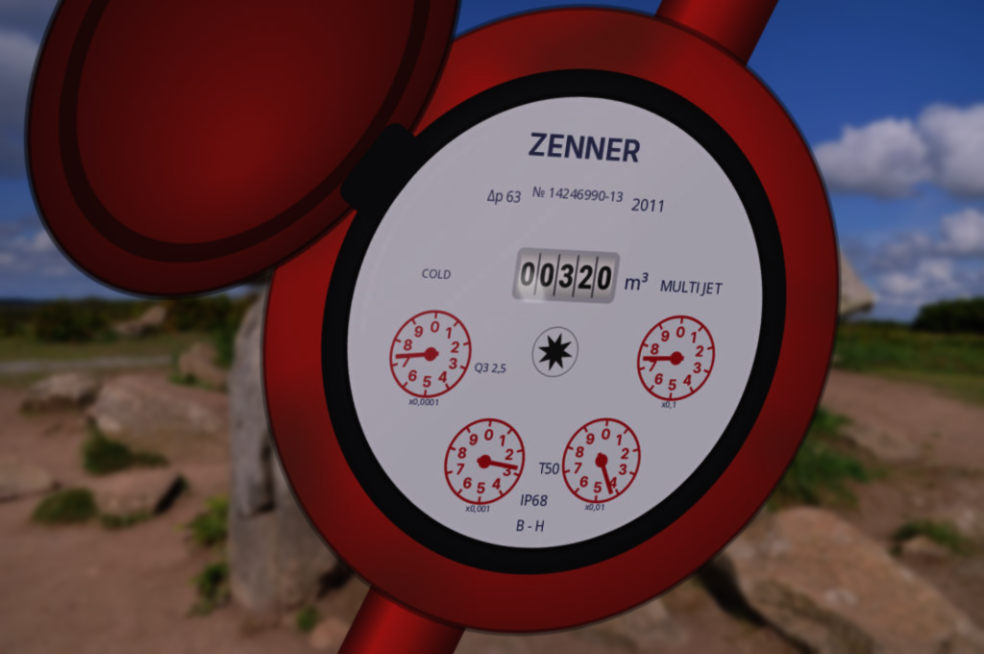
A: 320.7427 m³
